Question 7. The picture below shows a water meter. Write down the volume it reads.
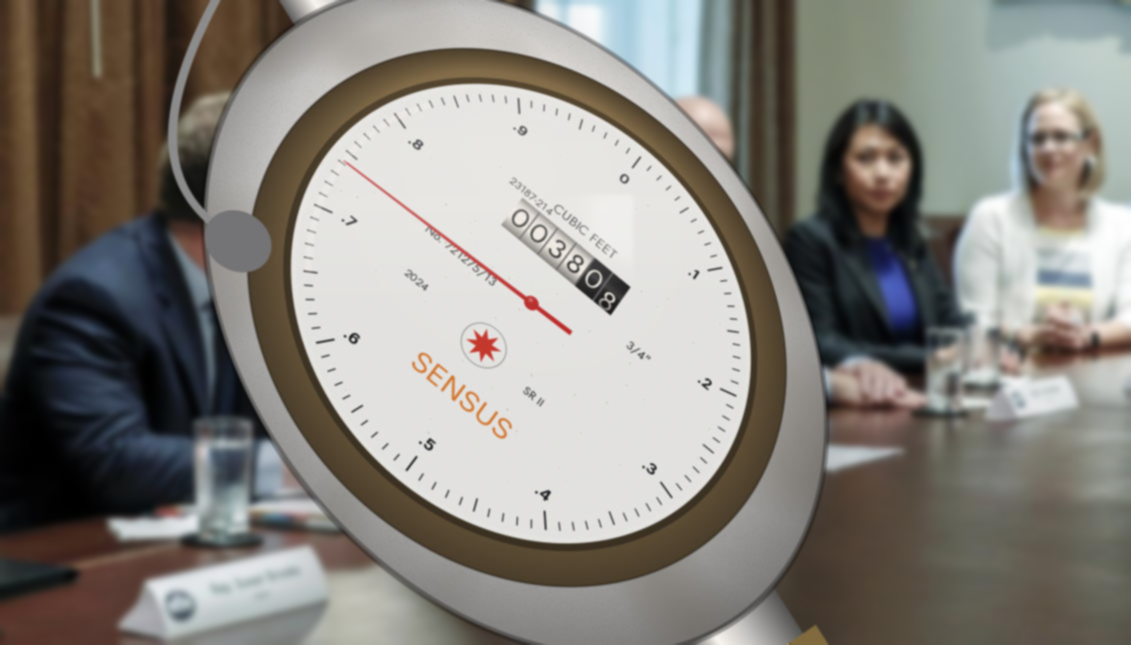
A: 3807.74 ft³
